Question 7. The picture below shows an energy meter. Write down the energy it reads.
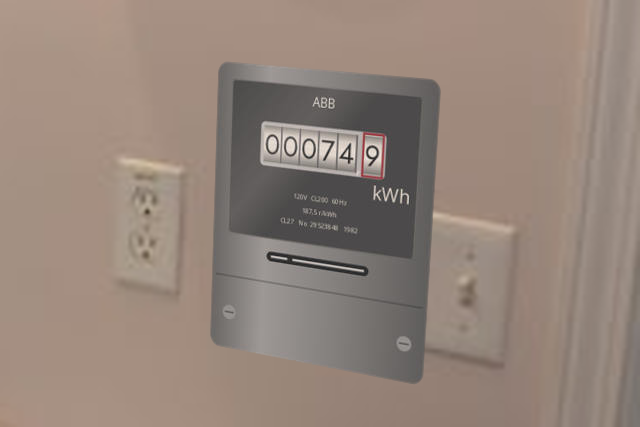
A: 74.9 kWh
